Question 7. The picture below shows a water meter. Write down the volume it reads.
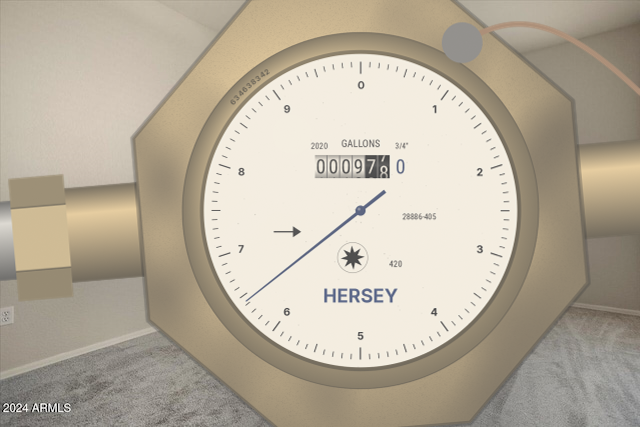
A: 9776.4 gal
